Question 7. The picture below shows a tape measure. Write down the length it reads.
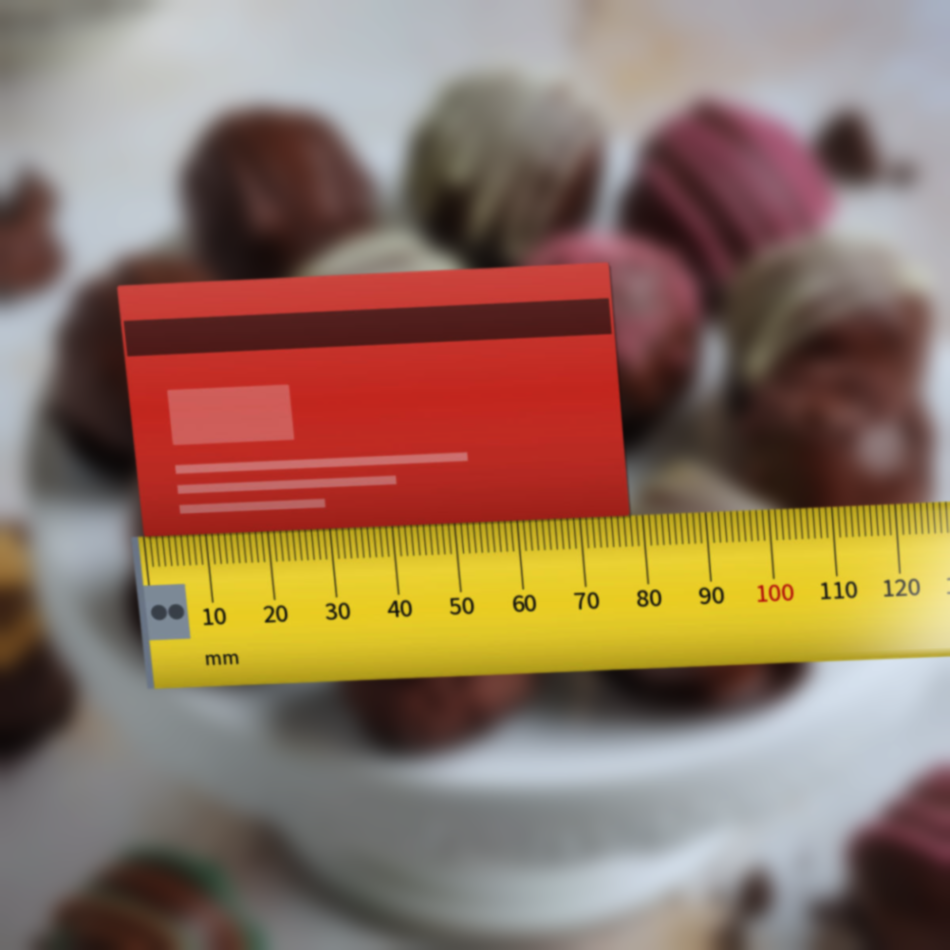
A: 78 mm
